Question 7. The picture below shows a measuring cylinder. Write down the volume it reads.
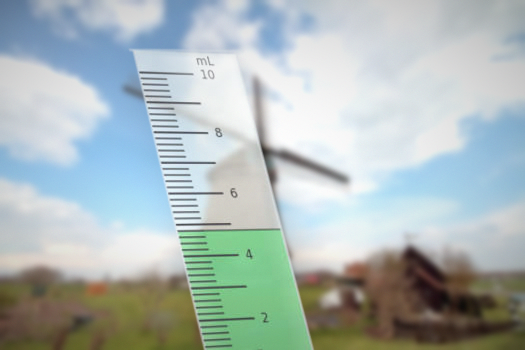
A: 4.8 mL
